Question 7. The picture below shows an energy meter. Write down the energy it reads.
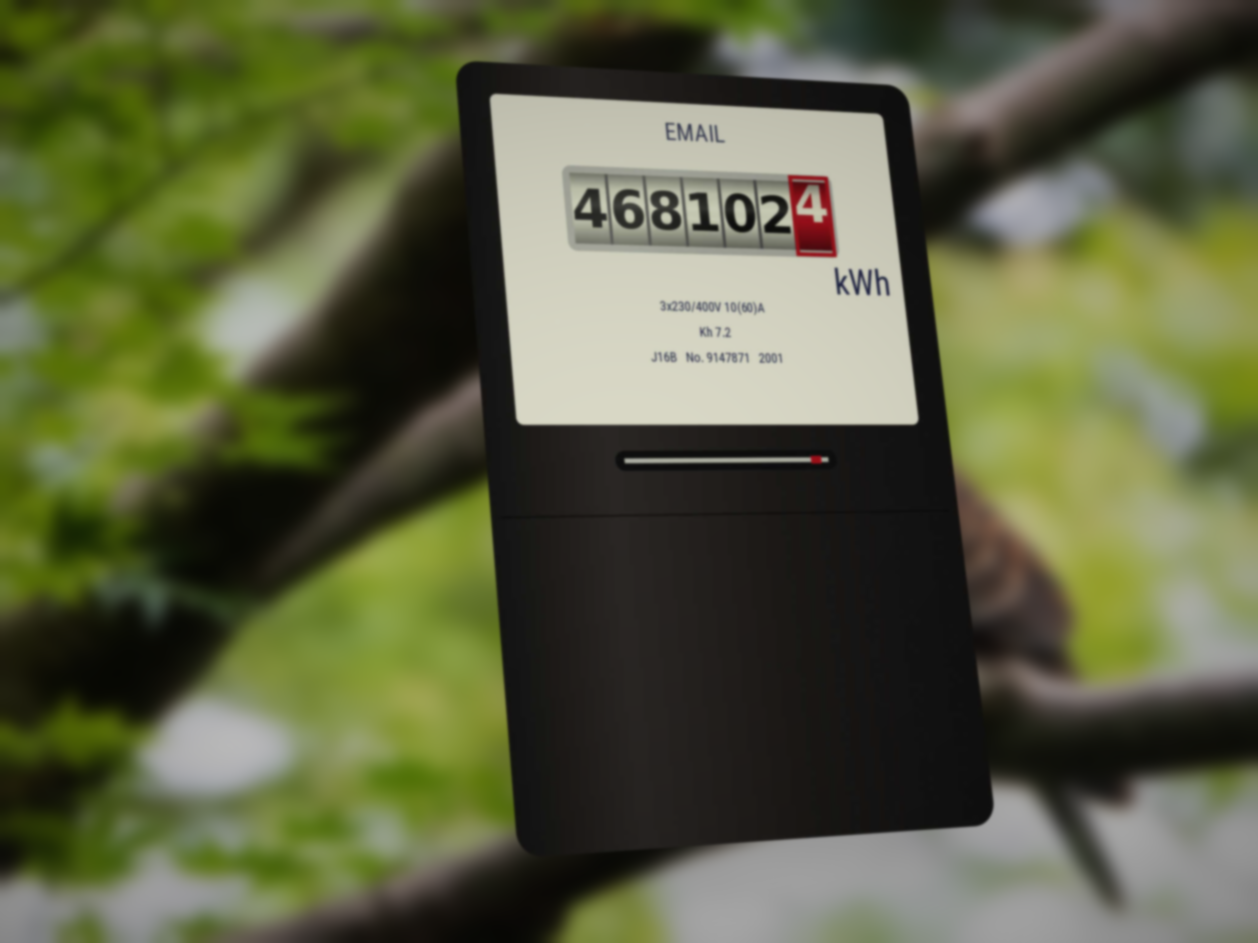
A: 468102.4 kWh
